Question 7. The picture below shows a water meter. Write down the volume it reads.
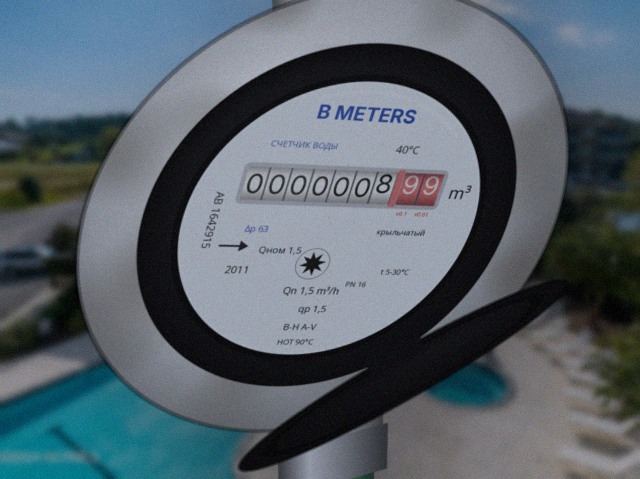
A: 8.99 m³
